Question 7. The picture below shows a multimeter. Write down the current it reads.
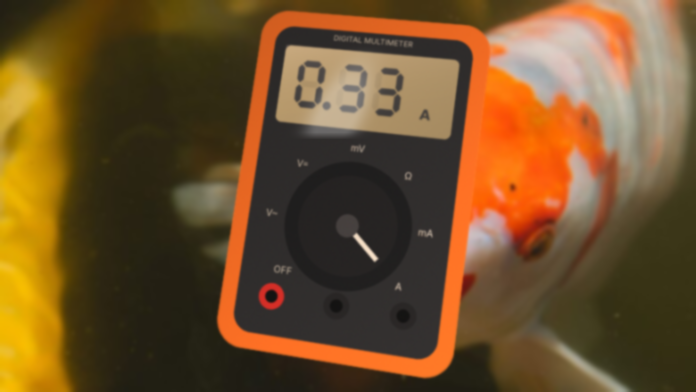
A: 0.33 A
